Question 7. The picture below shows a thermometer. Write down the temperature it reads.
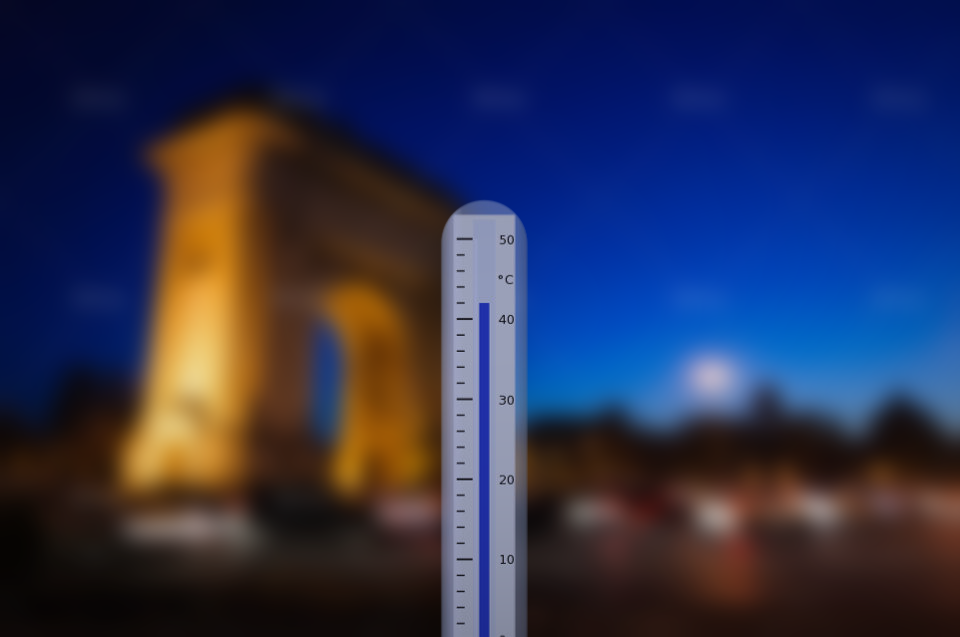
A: 42 °C
